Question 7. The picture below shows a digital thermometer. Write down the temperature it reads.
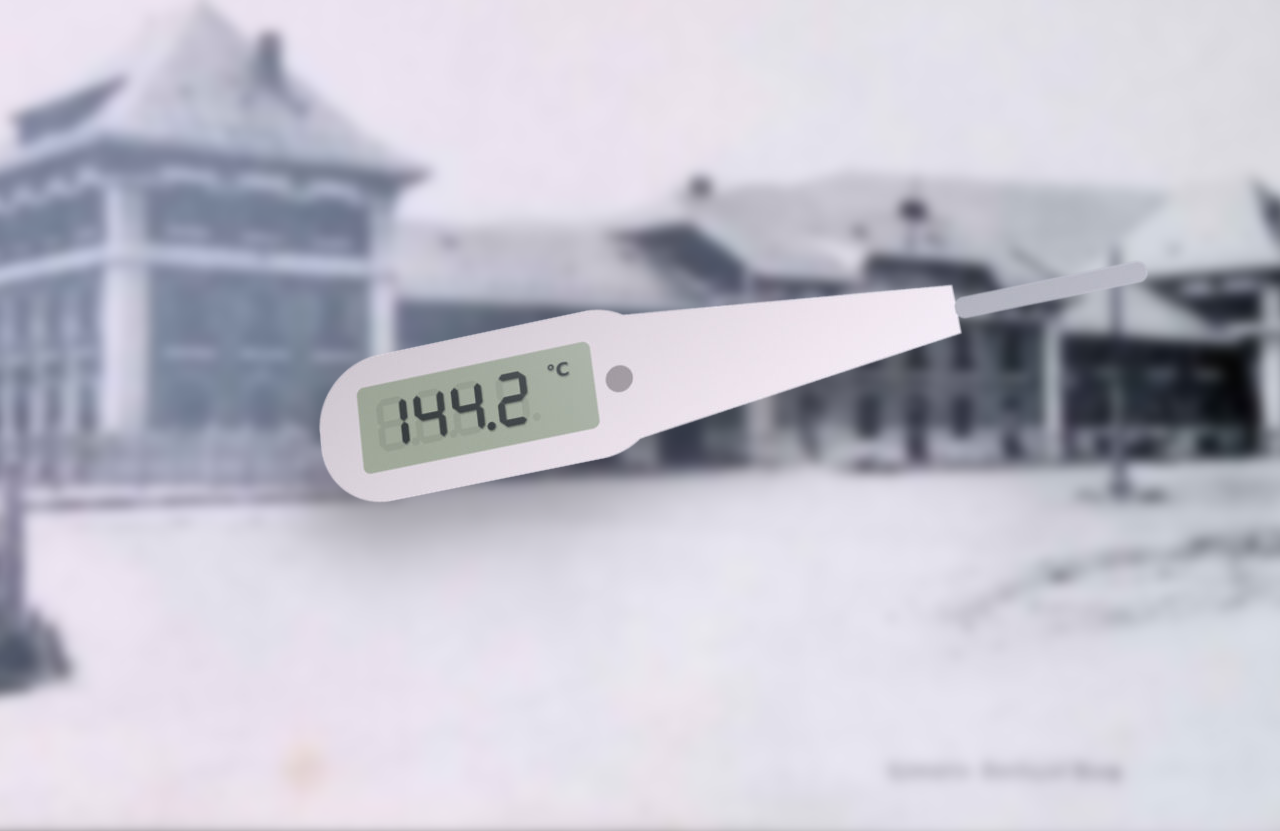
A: 144.2 °C
